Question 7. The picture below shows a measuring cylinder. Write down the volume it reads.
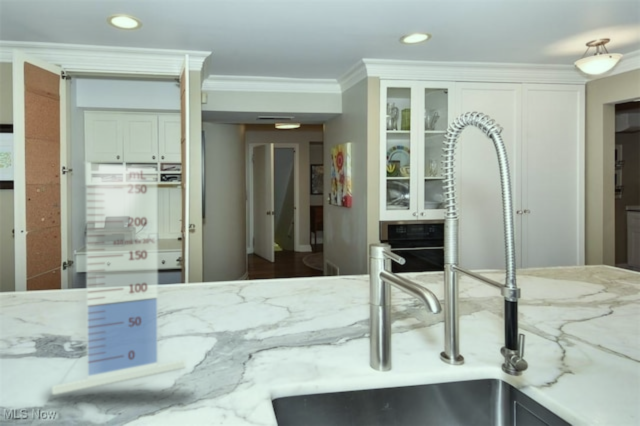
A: 80 mL
